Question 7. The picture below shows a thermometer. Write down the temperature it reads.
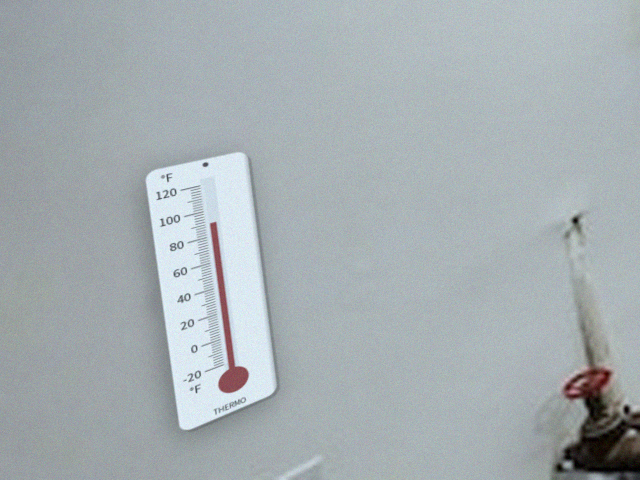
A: 90 °F
